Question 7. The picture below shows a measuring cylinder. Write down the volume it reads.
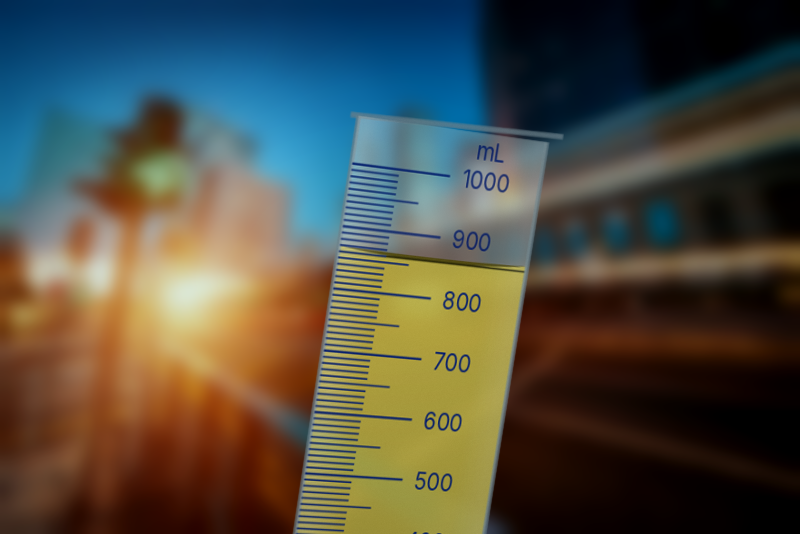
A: 860 mL
